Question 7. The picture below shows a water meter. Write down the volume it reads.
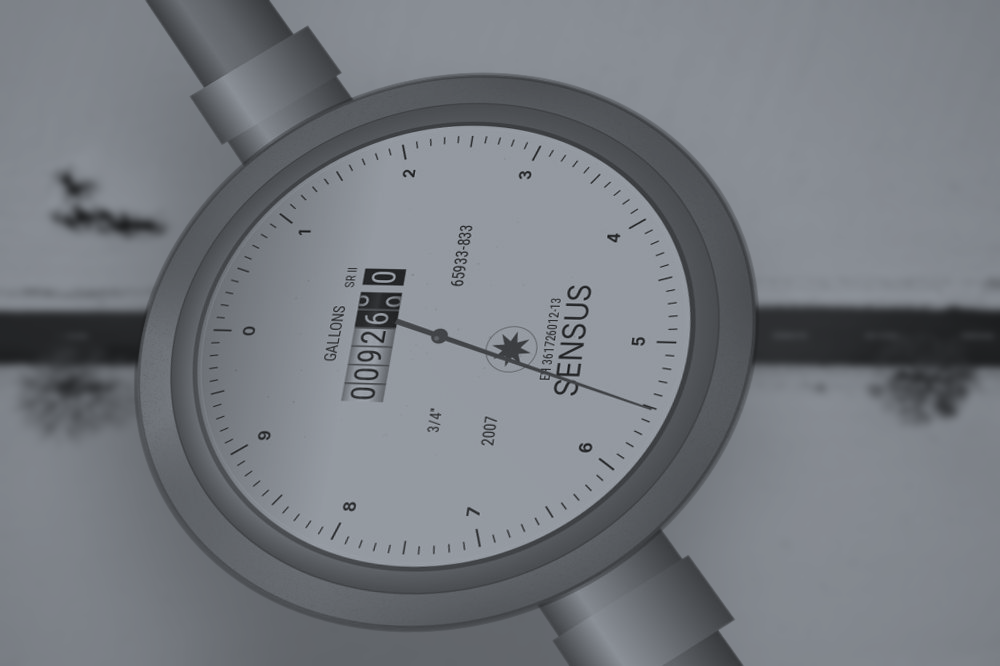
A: 92685.5 gal
